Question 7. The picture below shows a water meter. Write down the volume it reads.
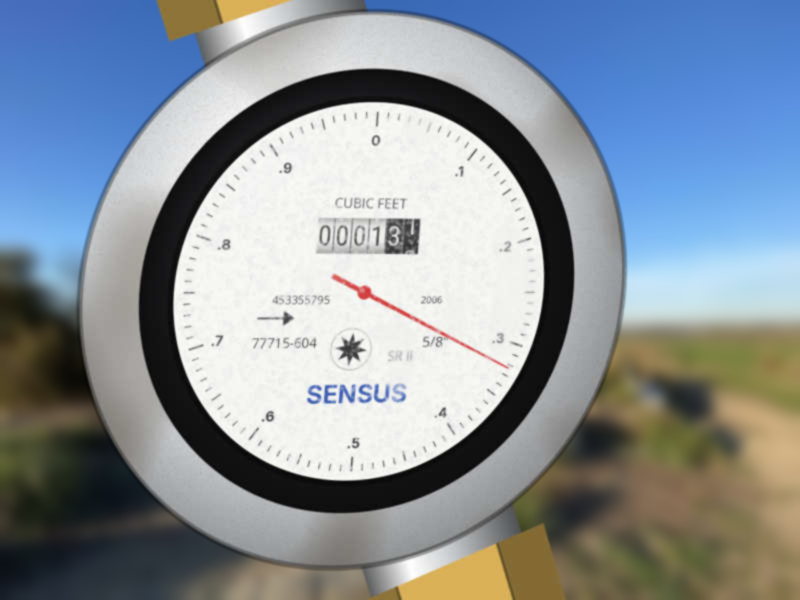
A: 131.32 ft³
